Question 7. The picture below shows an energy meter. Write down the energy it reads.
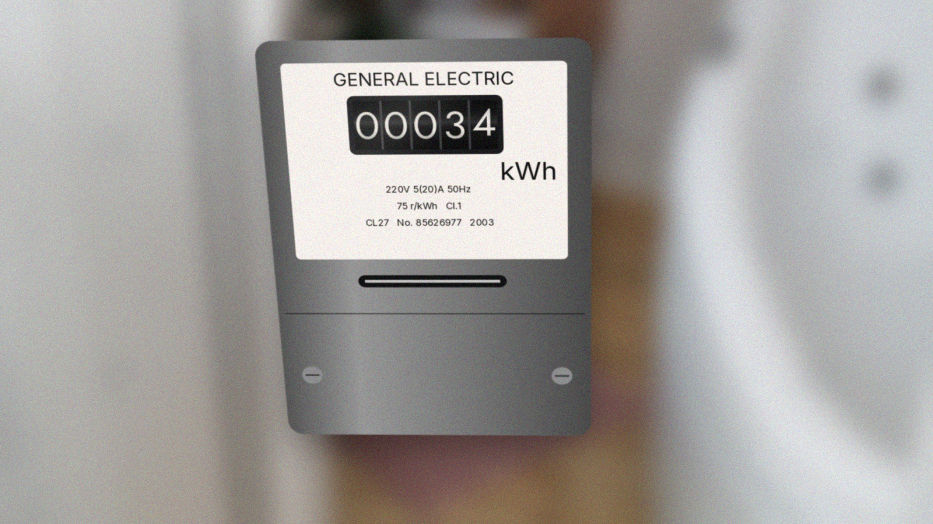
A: 34 kWh
